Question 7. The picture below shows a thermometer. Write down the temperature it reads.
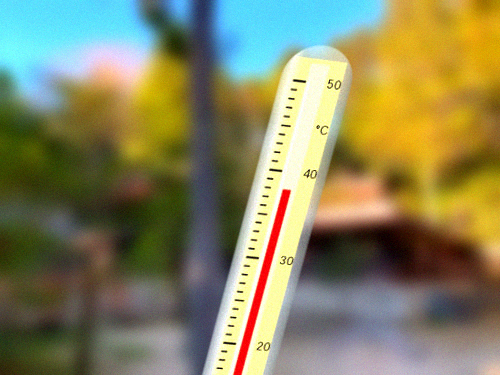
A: 38 °C
